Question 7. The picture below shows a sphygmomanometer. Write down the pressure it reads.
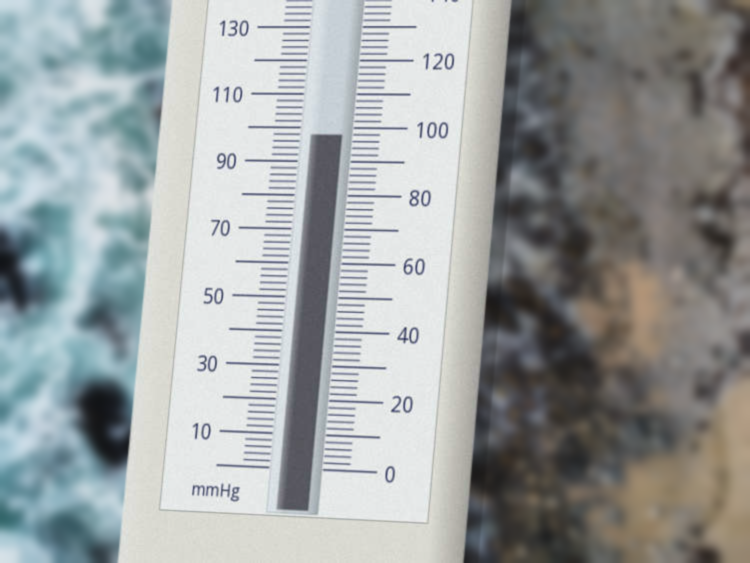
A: 98 mmHg
